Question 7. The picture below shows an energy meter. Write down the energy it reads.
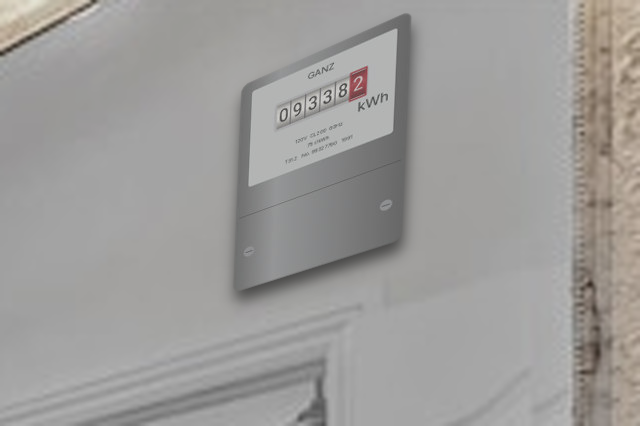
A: 9338.2 kWh
